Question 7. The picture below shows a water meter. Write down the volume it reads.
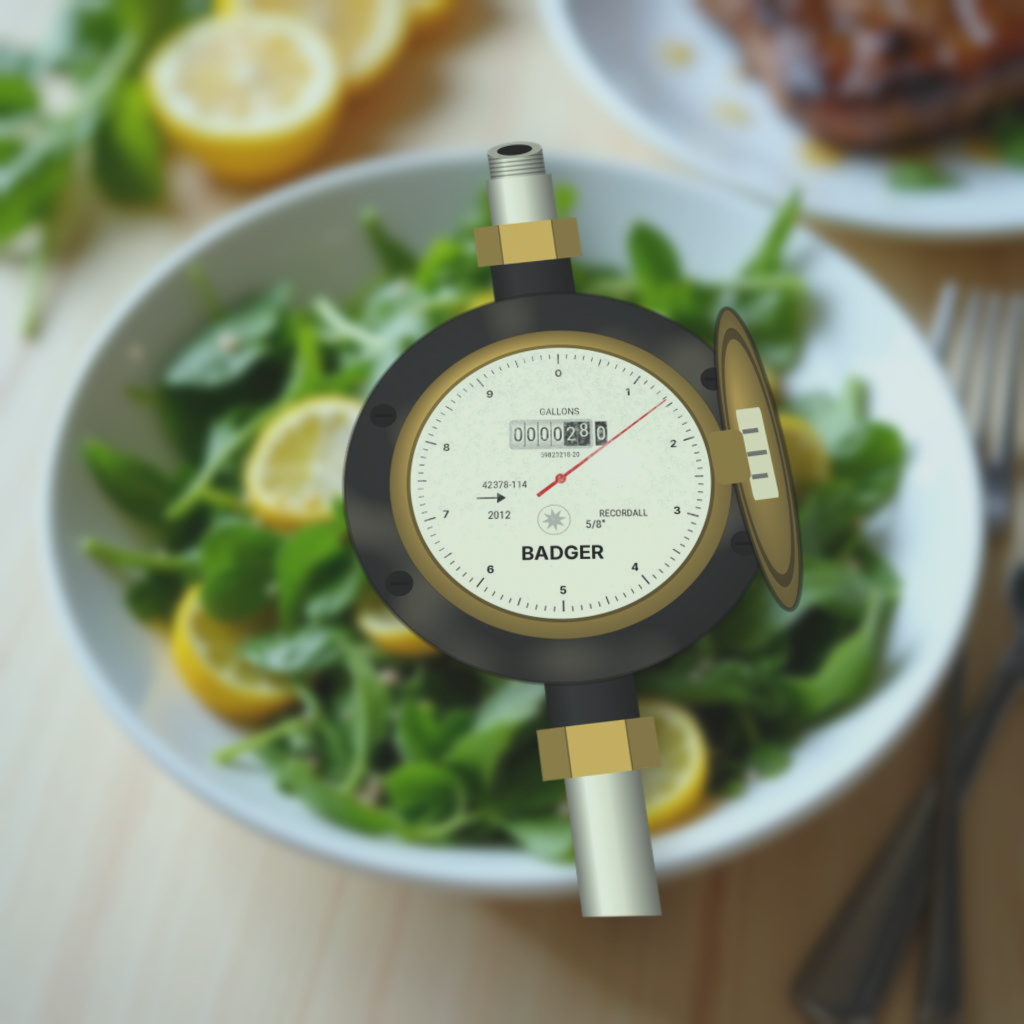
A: 281.4 gal
